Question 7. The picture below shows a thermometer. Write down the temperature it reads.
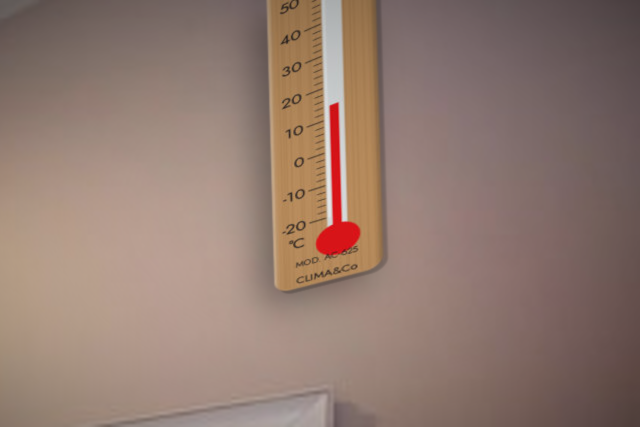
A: 14 °C
